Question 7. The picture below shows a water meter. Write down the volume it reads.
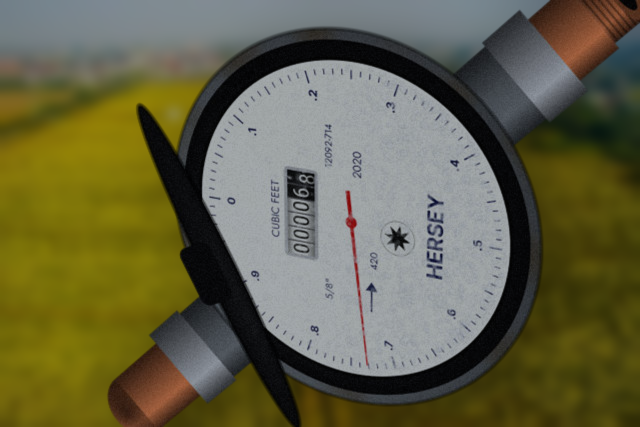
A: 67.73 ft³
